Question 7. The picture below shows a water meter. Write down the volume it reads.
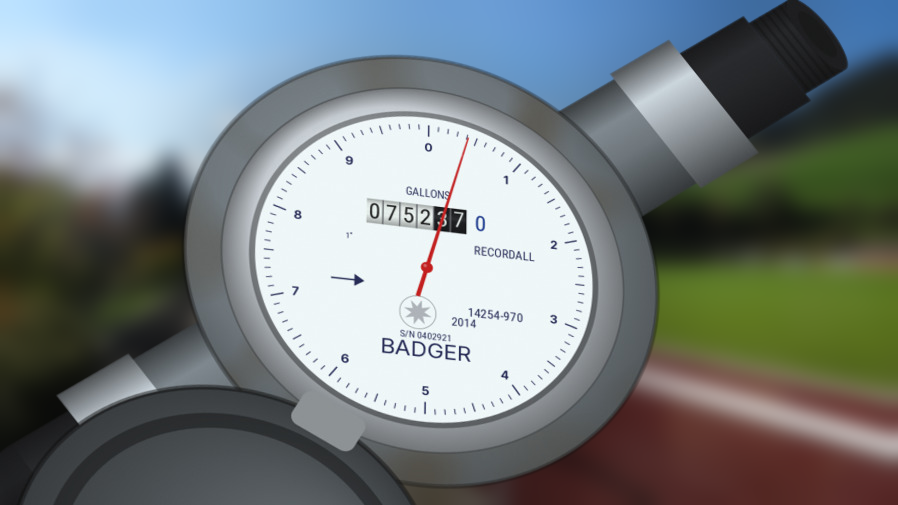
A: 752370.4 gal
